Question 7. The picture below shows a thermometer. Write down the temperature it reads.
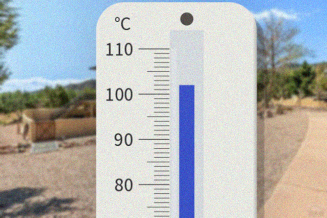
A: 102 °C
